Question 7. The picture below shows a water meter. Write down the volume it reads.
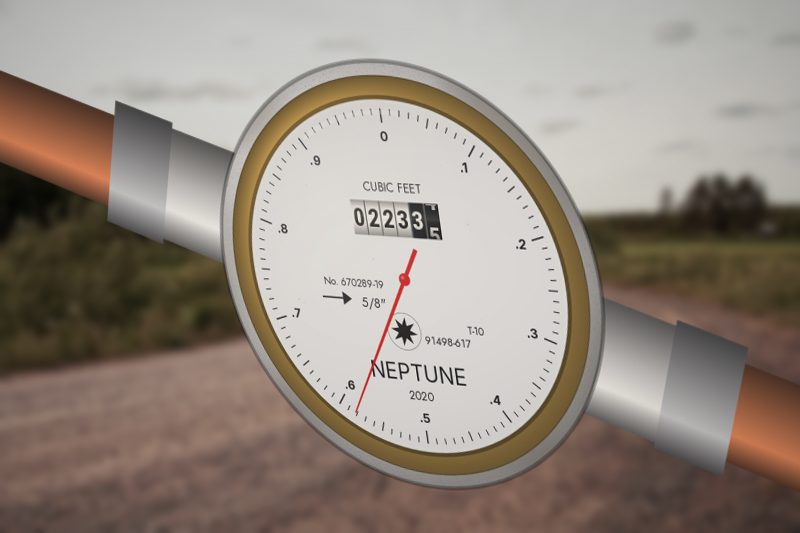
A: 22334.58 ft³
